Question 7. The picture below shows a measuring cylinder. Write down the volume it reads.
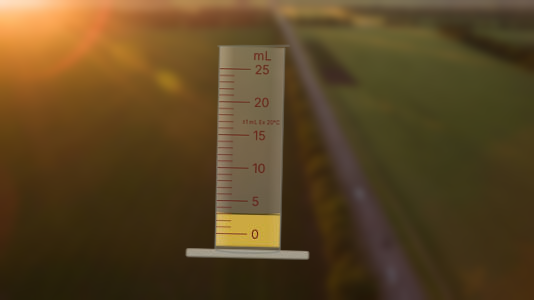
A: 3 mL
